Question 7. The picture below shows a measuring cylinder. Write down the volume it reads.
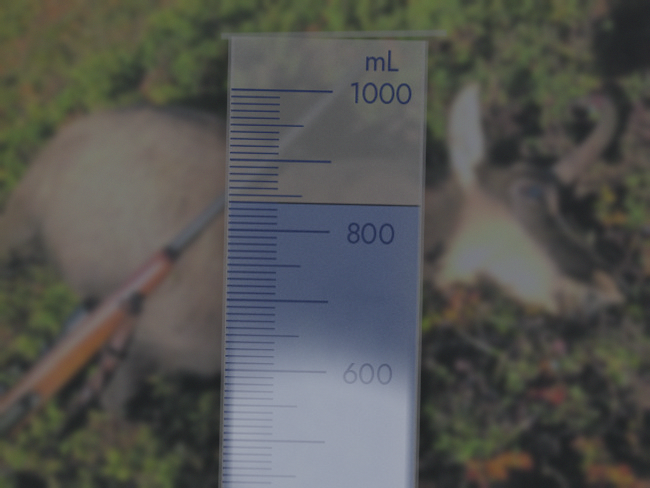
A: 840 mL
